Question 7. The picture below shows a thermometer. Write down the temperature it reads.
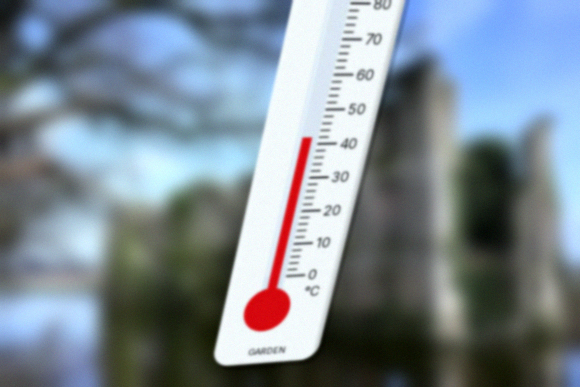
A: 42 °C
